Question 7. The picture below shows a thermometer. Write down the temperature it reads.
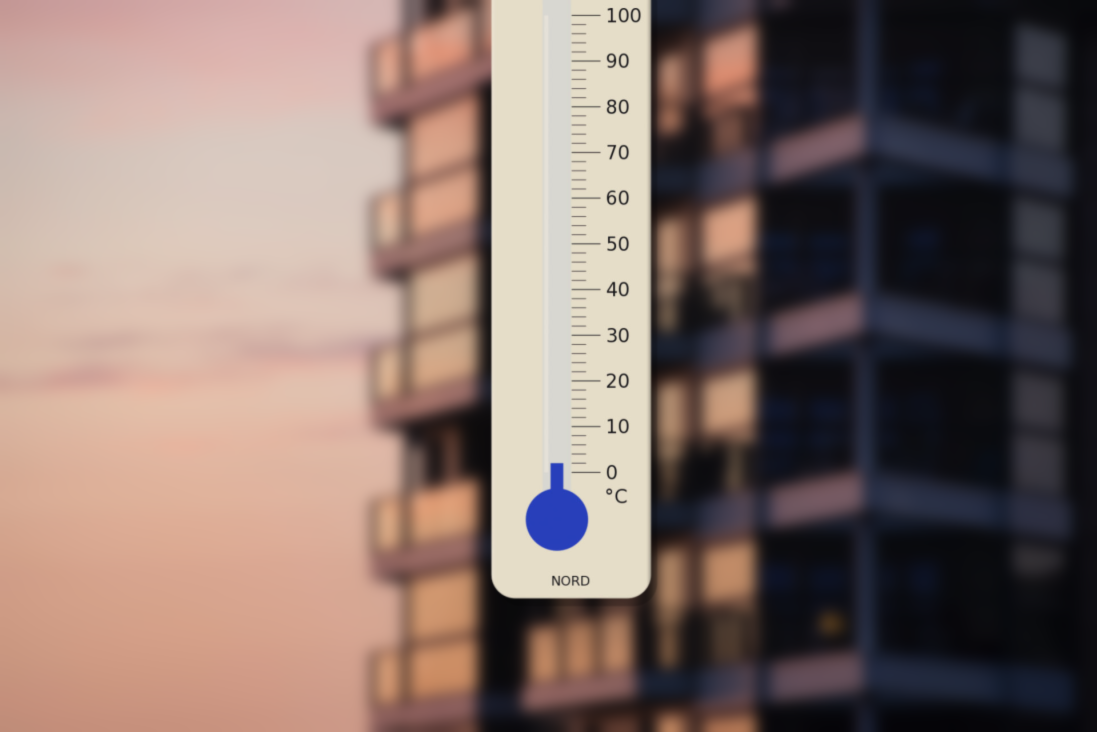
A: 2 °C
